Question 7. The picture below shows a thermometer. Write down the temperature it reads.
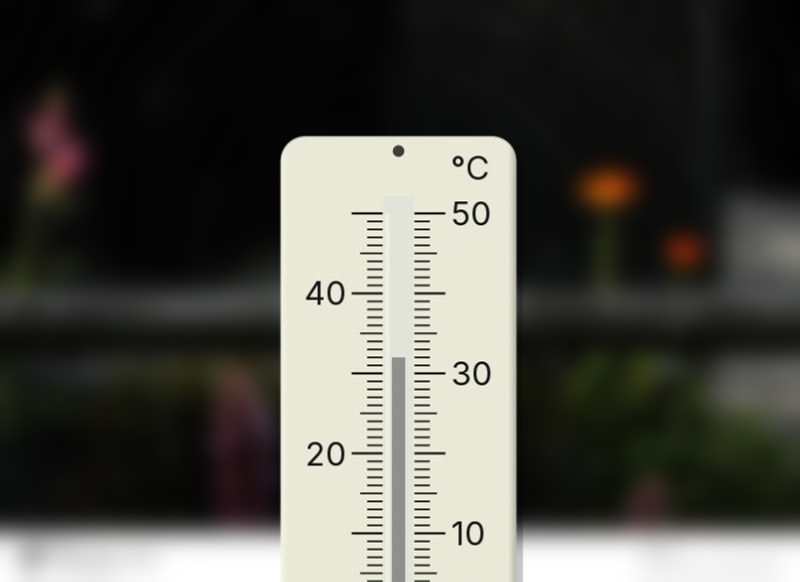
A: 32 °C
